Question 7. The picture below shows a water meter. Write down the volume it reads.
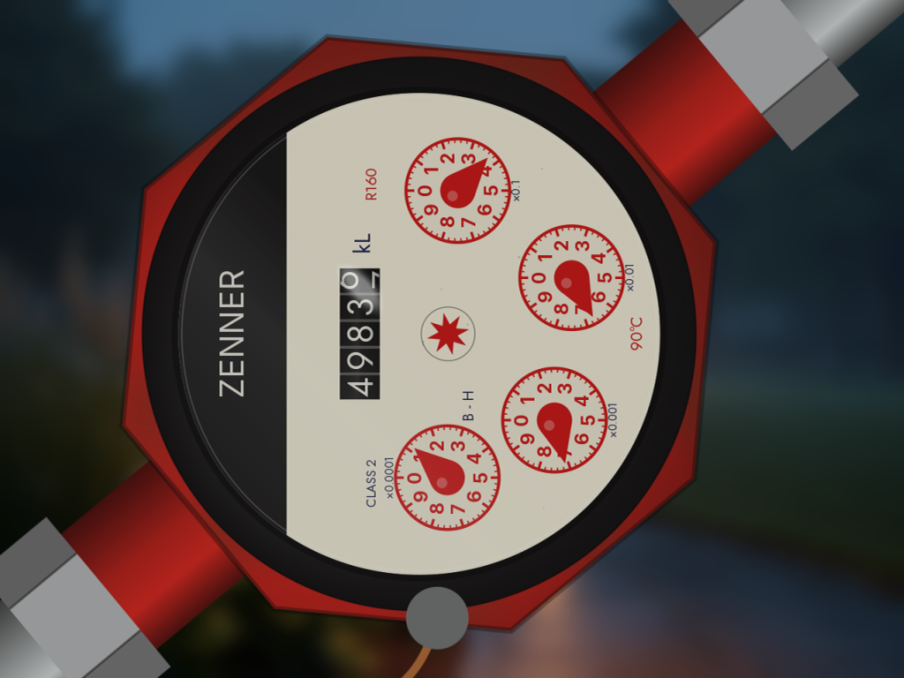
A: 49836.3671 kL
